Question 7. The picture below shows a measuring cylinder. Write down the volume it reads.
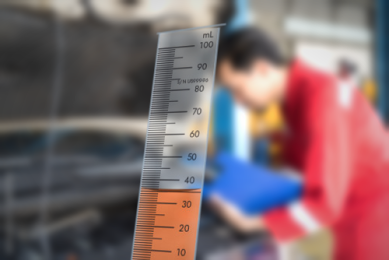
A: 35 mL
